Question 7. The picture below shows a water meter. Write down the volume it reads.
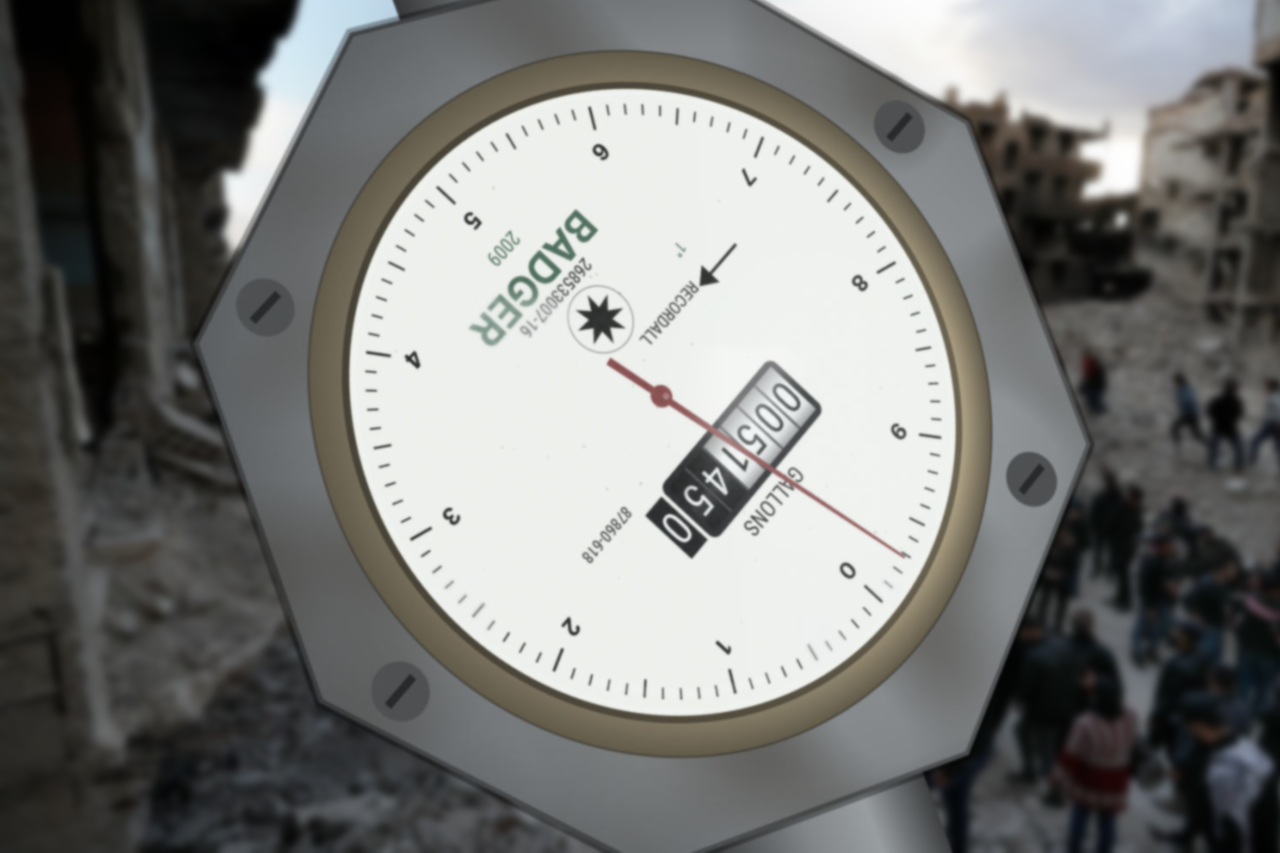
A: 51449.7 gal
